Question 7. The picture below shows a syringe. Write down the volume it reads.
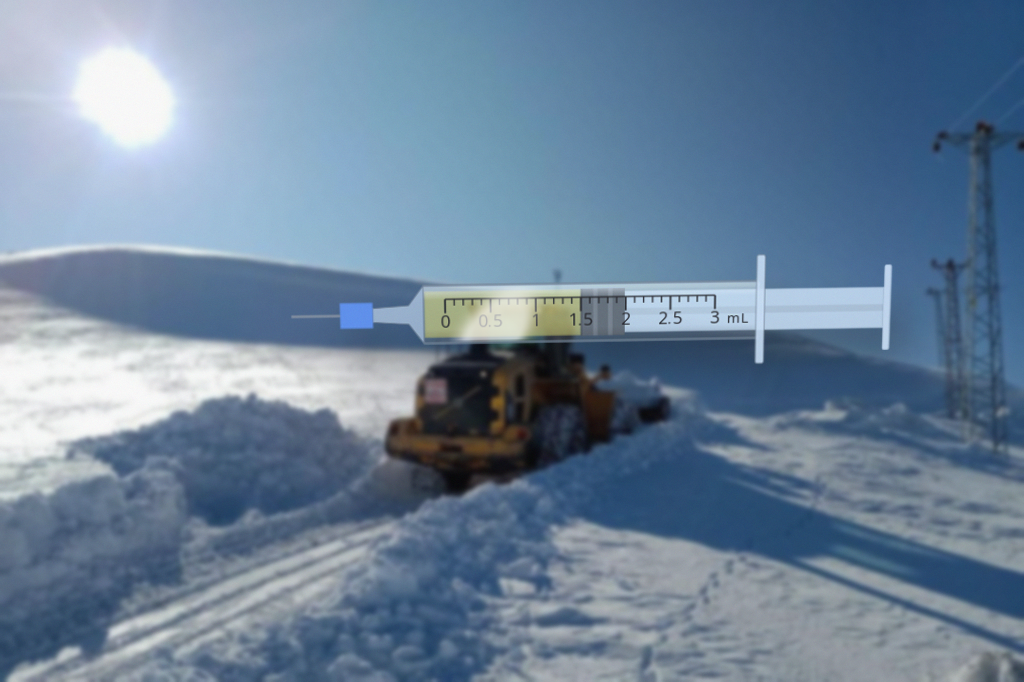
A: 1.5 mL
